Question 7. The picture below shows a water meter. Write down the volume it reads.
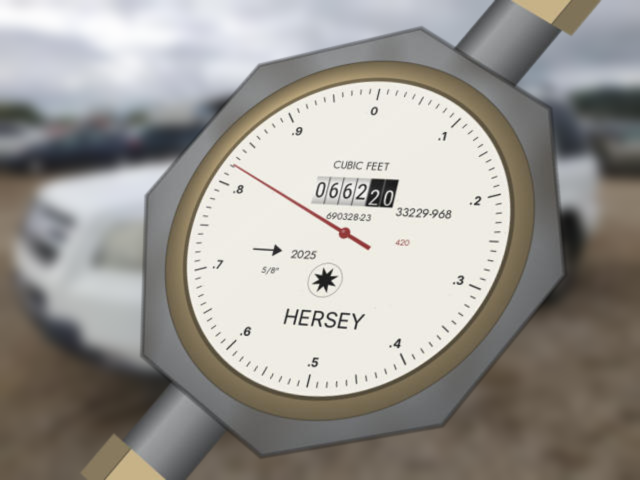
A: 66219.82 ft³
